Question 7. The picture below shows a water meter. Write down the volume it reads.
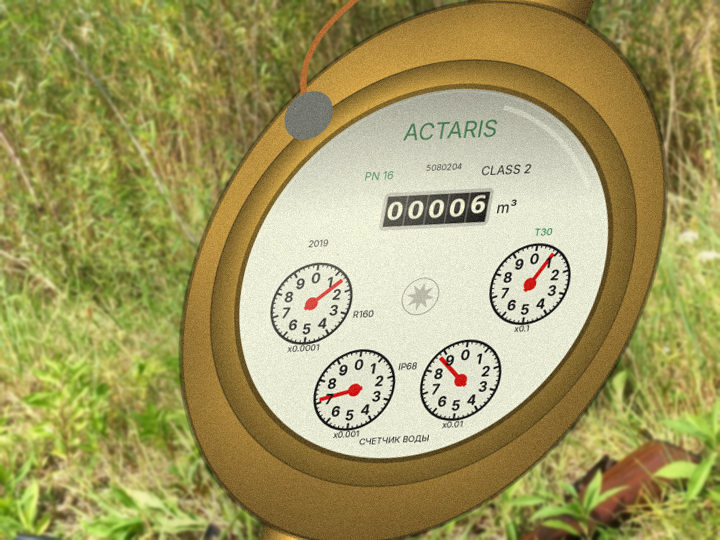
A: 6.0871 m³
